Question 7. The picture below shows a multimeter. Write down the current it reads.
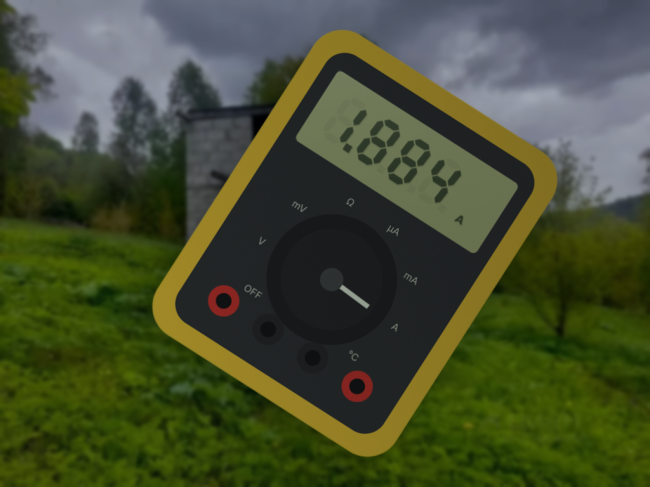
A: 1.884 A
